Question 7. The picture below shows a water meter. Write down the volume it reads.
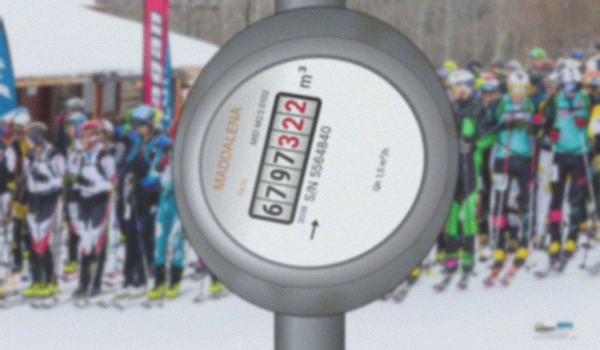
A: 6797.322 m³
